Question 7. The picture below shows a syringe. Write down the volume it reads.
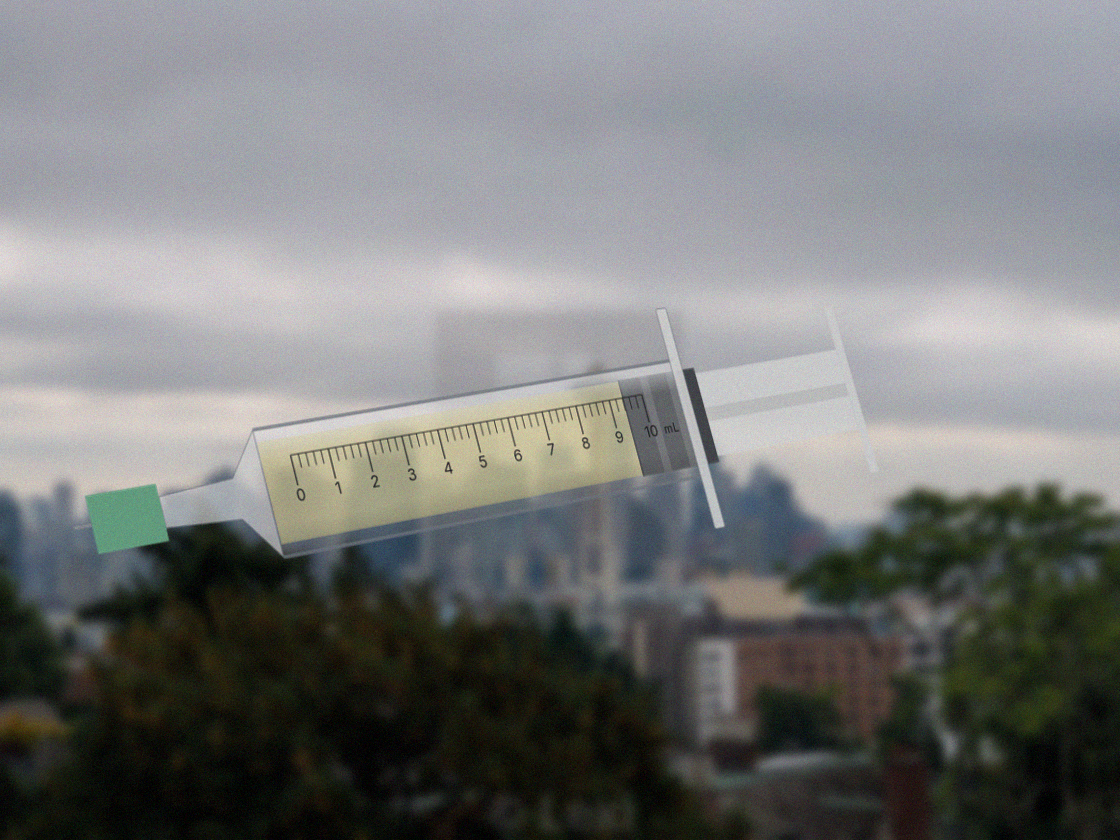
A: 9.4 mL
